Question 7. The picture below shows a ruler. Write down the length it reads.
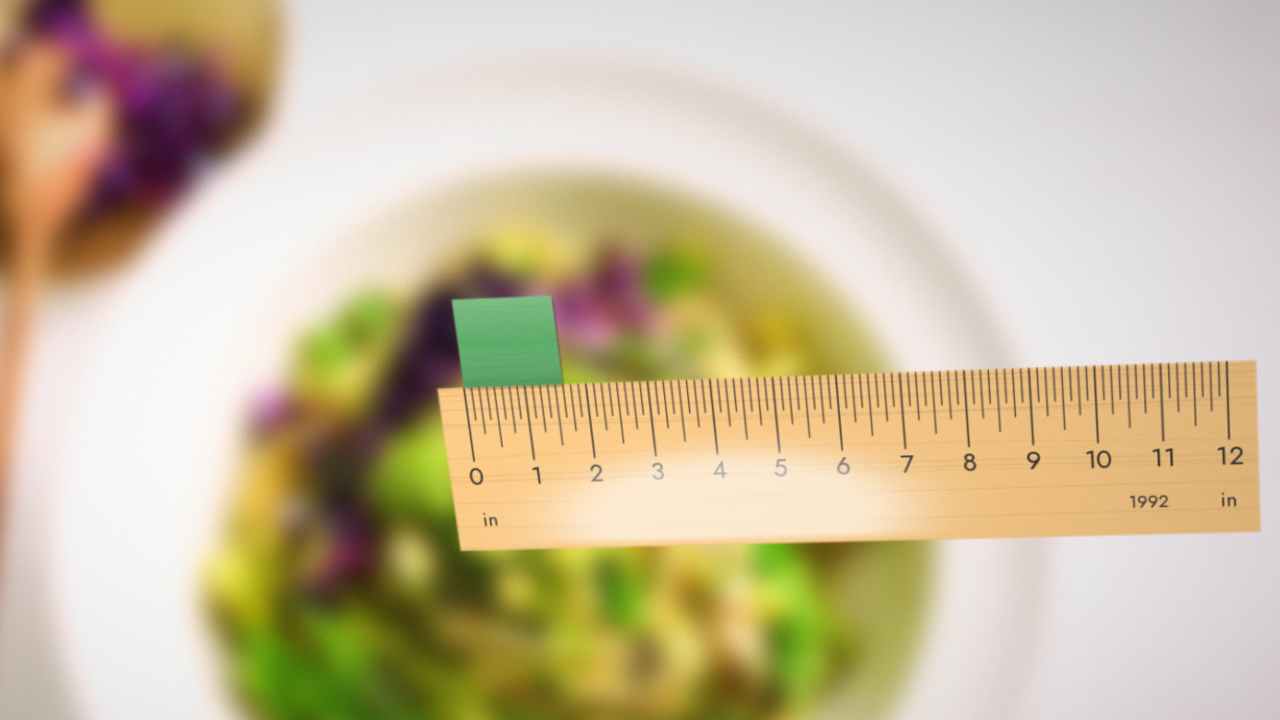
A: 1.625 in
